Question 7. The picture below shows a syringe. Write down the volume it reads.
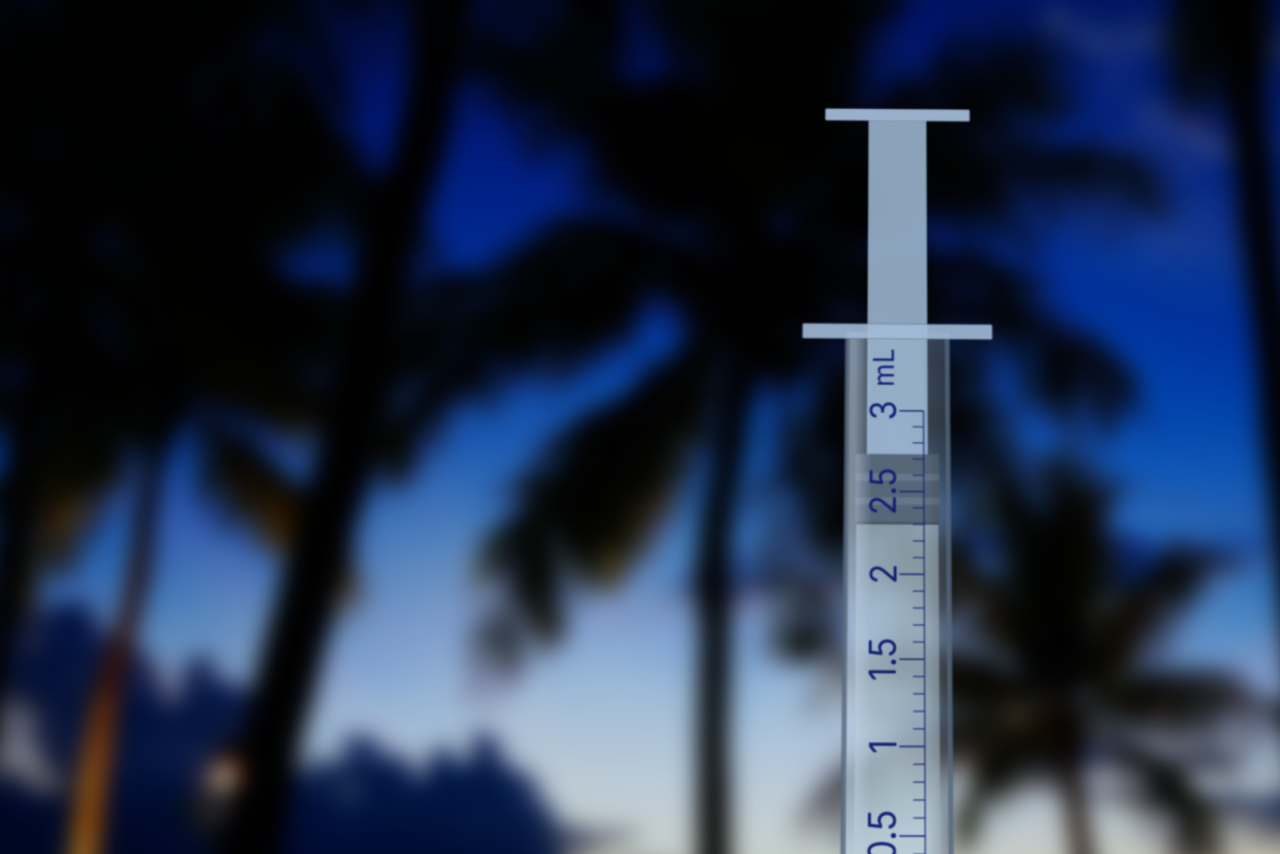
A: 2.3 mL
